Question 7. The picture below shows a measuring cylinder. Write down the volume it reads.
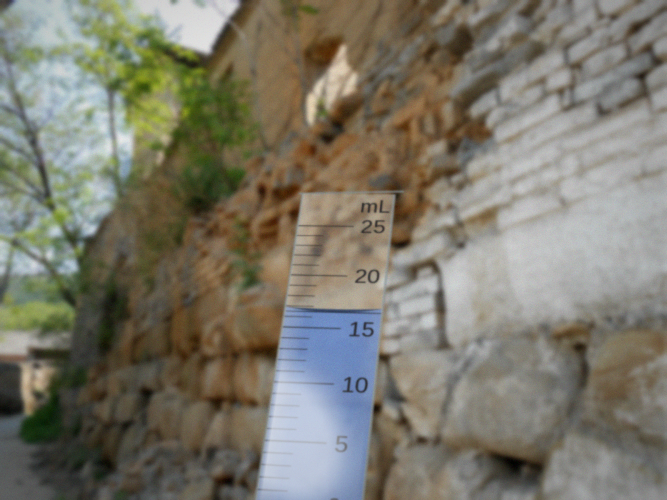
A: 16.5 mL
